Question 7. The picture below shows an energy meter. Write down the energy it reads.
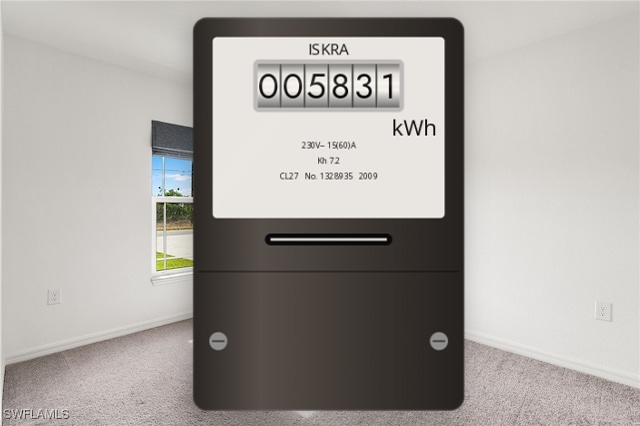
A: 5831 kWh
